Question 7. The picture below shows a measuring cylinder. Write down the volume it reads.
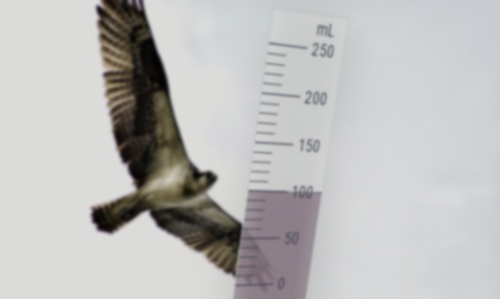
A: 100 mL
